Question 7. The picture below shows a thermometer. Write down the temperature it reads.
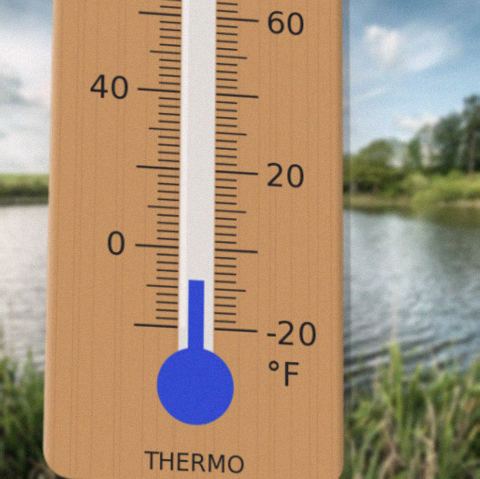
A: -8 °F
